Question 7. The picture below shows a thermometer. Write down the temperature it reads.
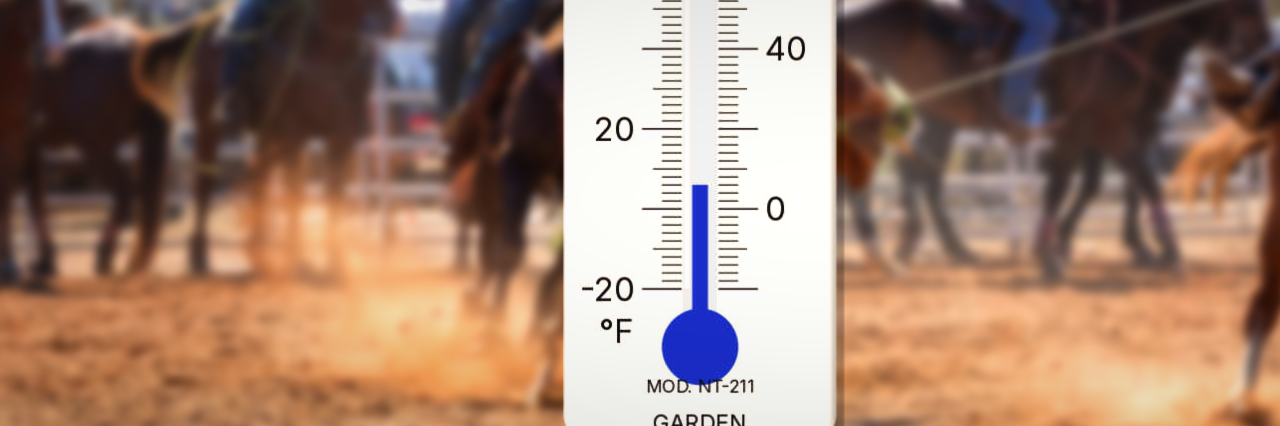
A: 6 °F
